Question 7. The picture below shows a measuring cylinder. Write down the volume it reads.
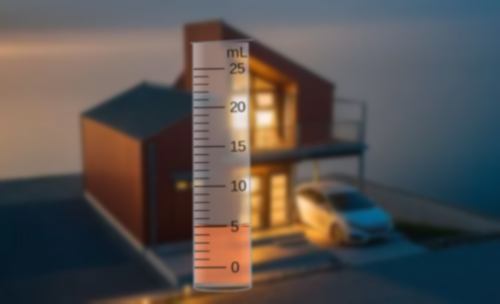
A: 5 mL
